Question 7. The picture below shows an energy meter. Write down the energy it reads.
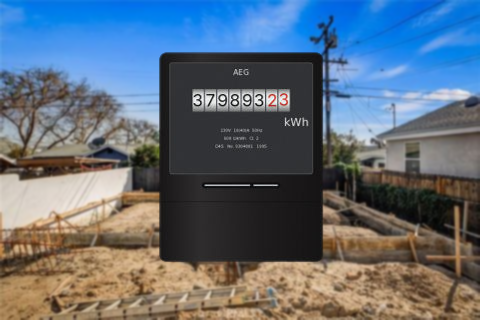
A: 379893.23 kWh
